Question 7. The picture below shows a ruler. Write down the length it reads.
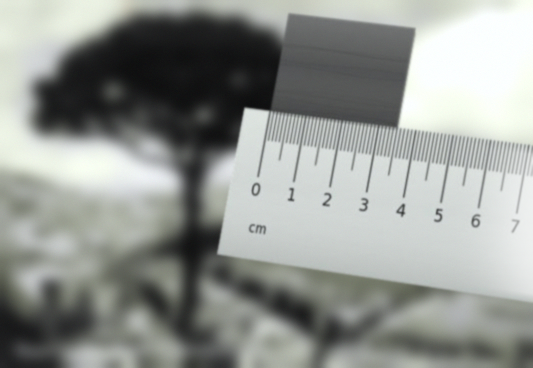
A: 3.5 cm
